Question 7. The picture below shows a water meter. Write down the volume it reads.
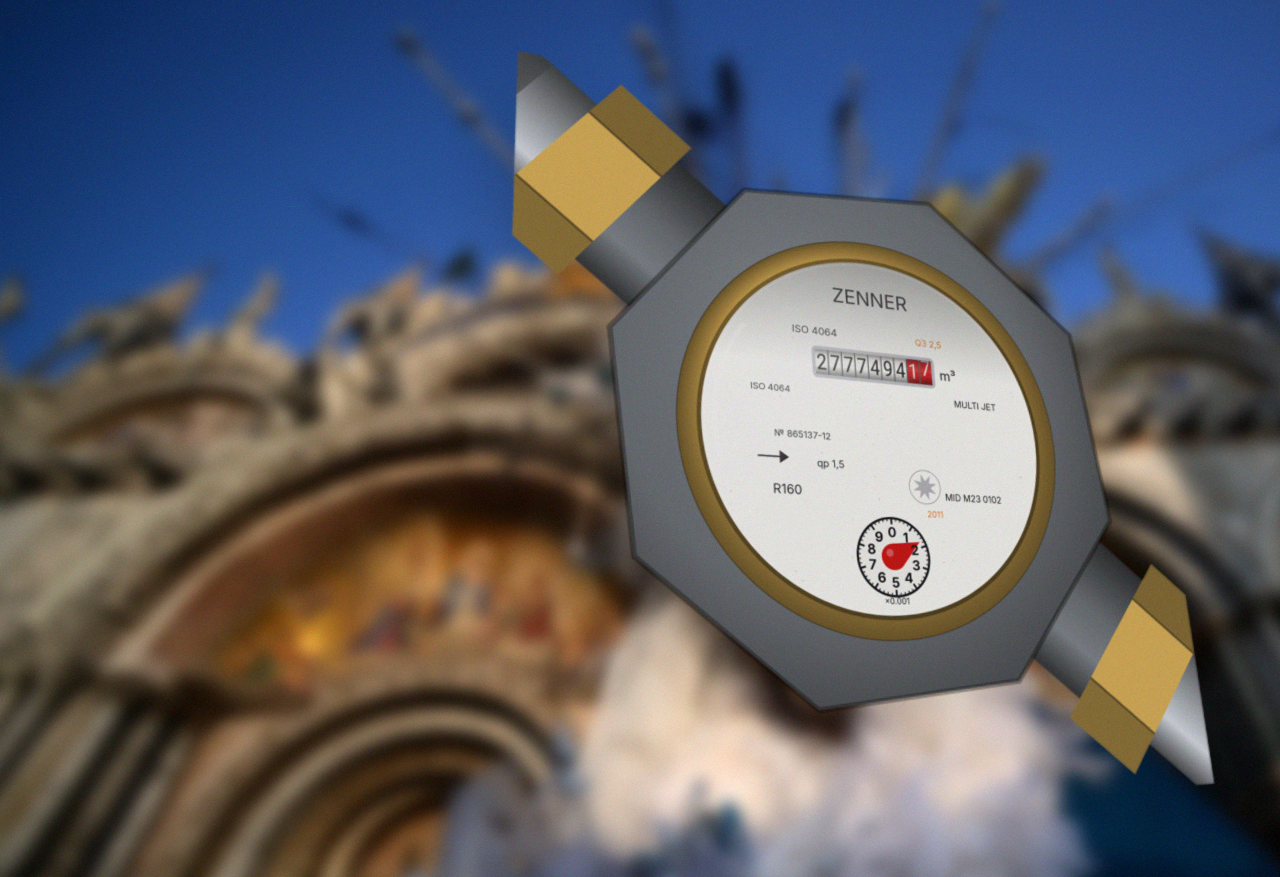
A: 2777494.171 m³
